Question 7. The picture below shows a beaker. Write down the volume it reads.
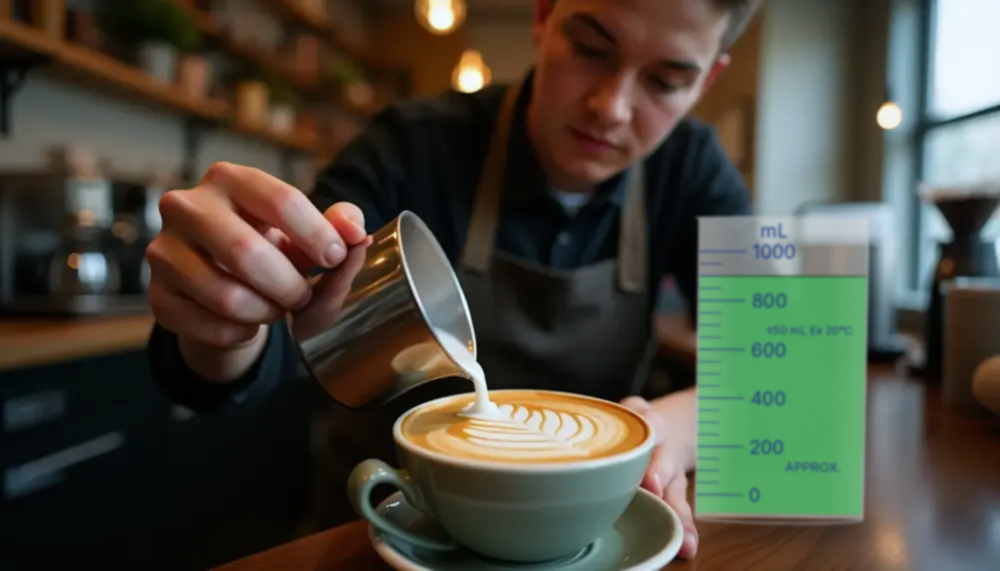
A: 900 mL
